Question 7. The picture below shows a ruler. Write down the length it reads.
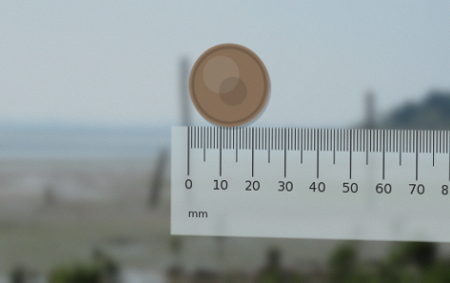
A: 25 mm
